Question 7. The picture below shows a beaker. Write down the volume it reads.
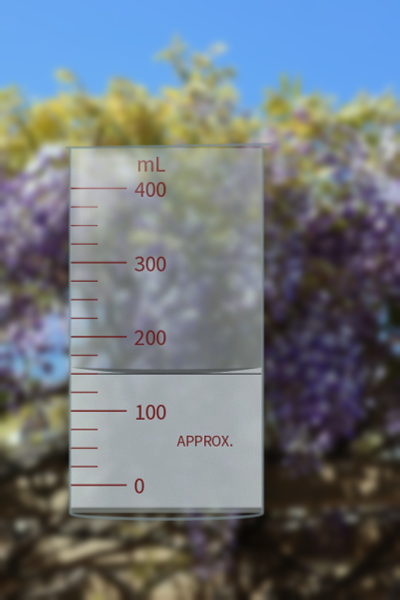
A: 150 mL
